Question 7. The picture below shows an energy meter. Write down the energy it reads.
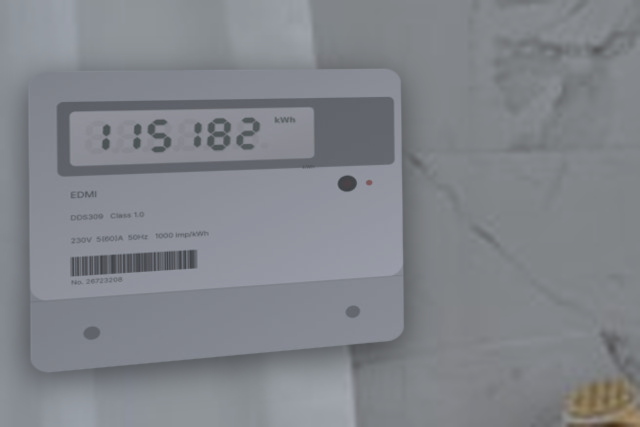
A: 115182 kWh
